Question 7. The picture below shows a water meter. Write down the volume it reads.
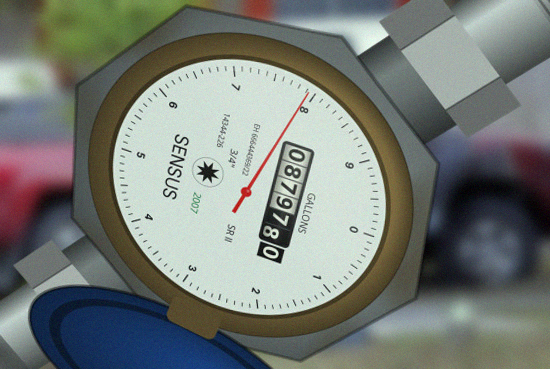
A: 879777.9 gal
